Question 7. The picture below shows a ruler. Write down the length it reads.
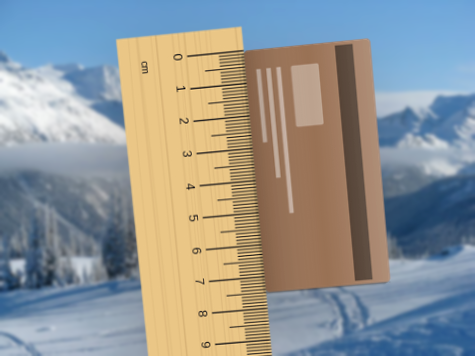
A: 7.5 cm
